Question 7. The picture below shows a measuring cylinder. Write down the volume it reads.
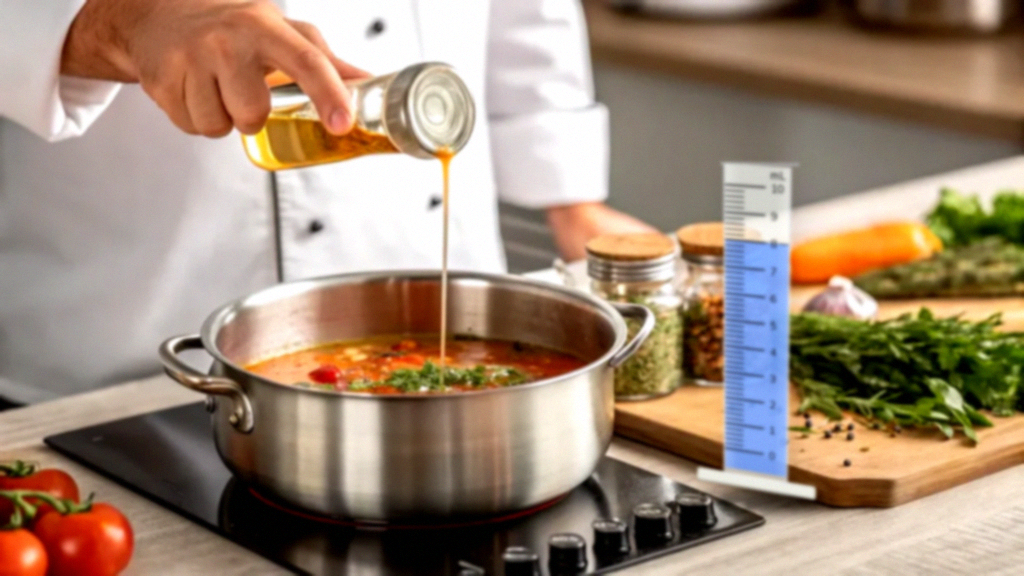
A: 8 mL
